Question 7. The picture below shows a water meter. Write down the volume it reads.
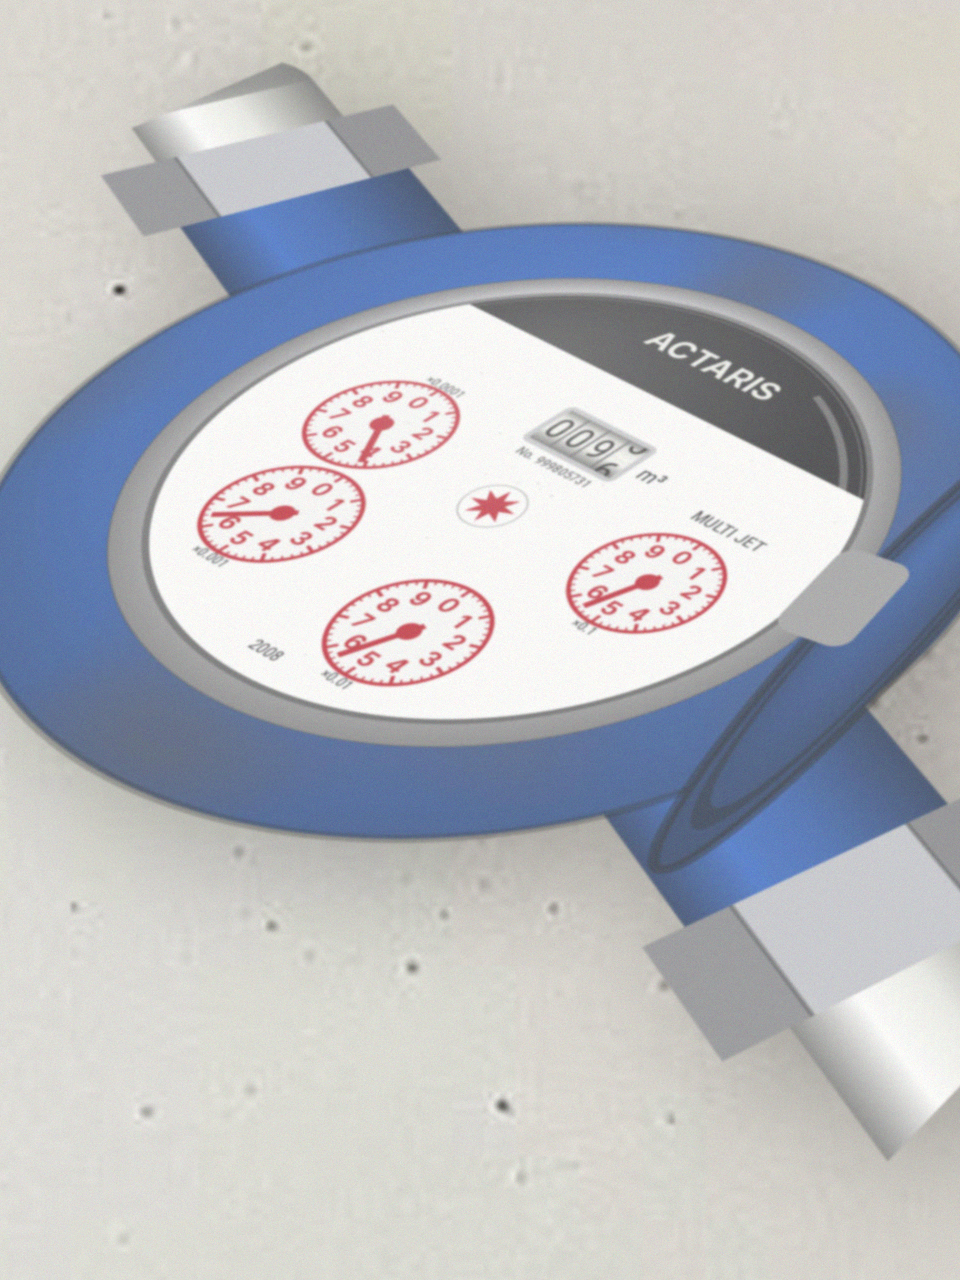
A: 95.5564 m³
